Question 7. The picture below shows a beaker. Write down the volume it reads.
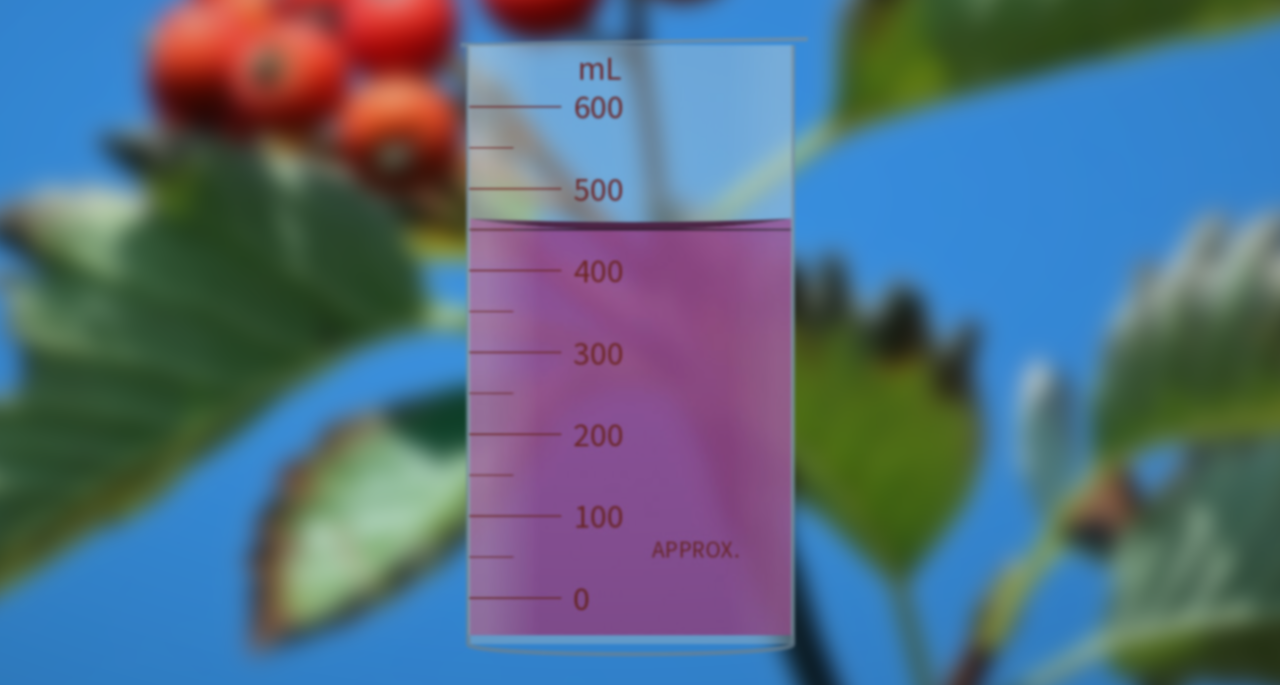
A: 450 mL
